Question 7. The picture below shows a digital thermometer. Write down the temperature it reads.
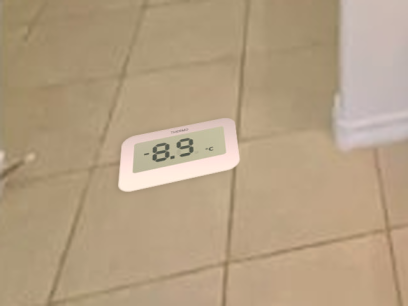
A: -8.9 °C
